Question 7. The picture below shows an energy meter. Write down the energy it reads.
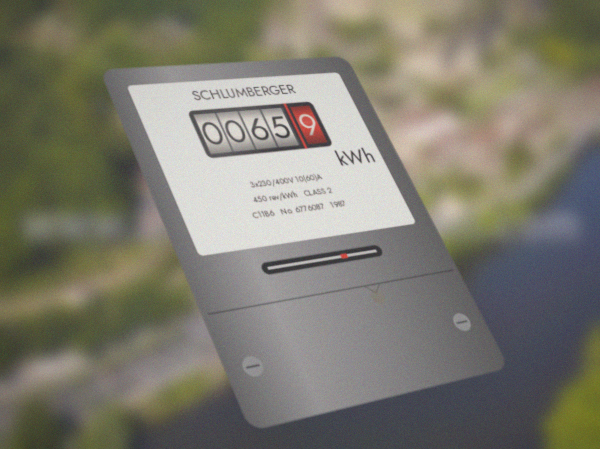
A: 65.9 kWh
